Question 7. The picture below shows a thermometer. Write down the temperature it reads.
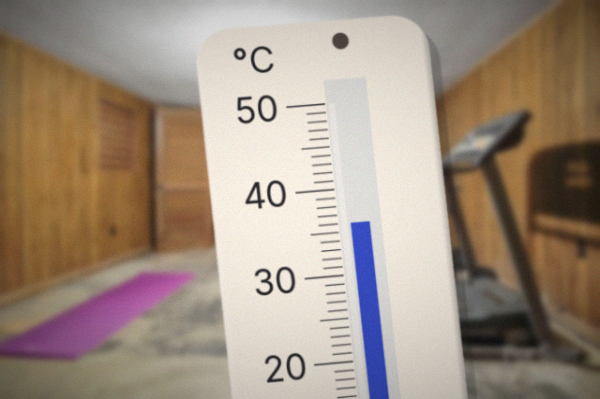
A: 36 °C
